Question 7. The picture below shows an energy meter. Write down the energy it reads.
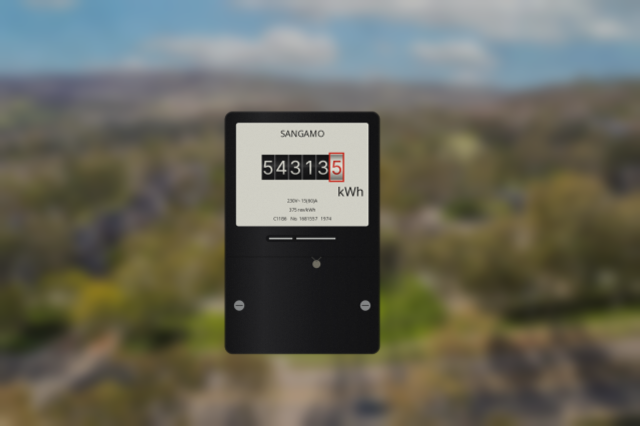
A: 54313.5 kWh
